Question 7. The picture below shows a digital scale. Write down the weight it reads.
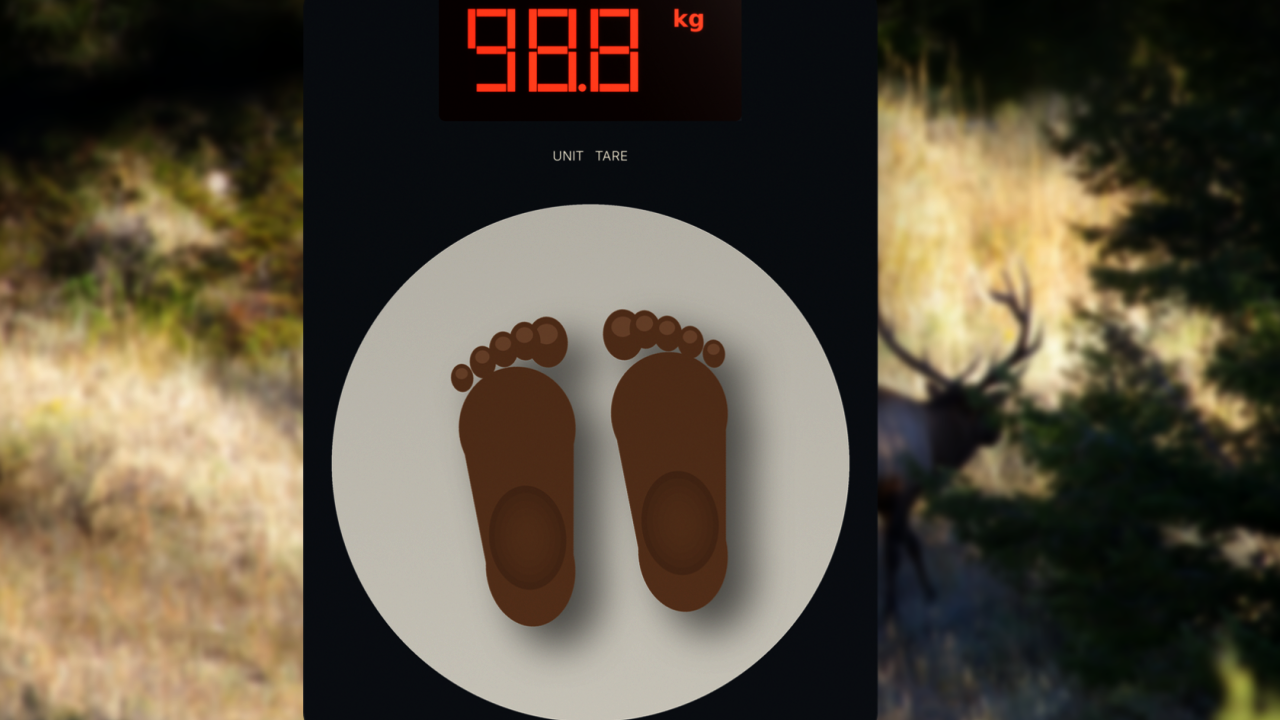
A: 98.8 kg
